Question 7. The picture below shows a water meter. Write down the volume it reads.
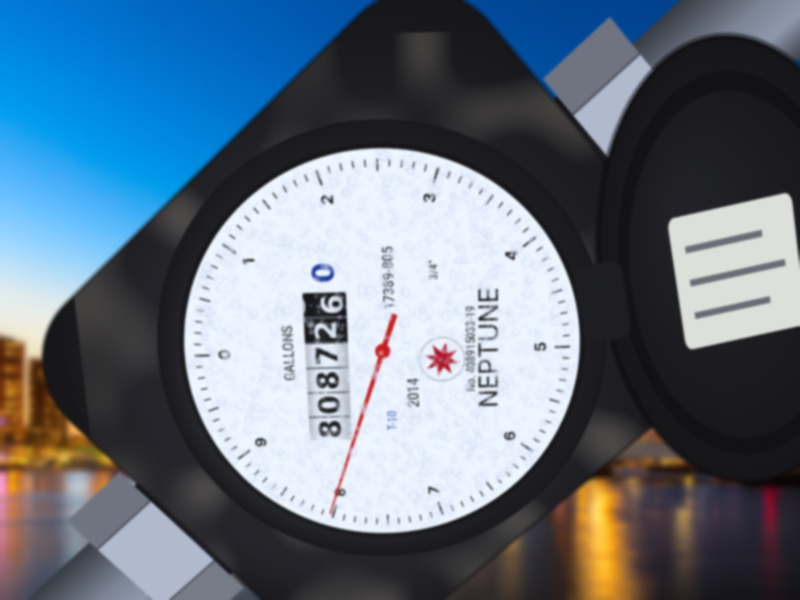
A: 8087258.0 gal
